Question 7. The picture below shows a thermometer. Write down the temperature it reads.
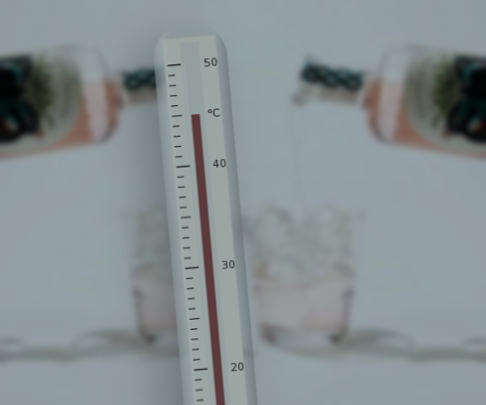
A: 45 °C
